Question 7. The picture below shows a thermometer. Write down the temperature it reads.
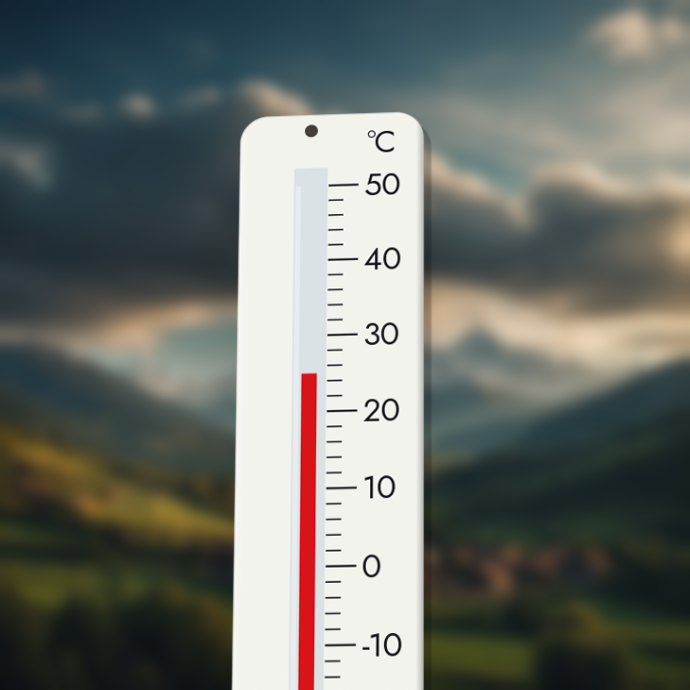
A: 25 °C
